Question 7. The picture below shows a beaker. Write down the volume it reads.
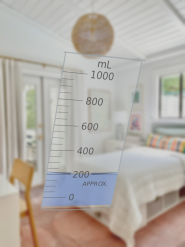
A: 200 mL
